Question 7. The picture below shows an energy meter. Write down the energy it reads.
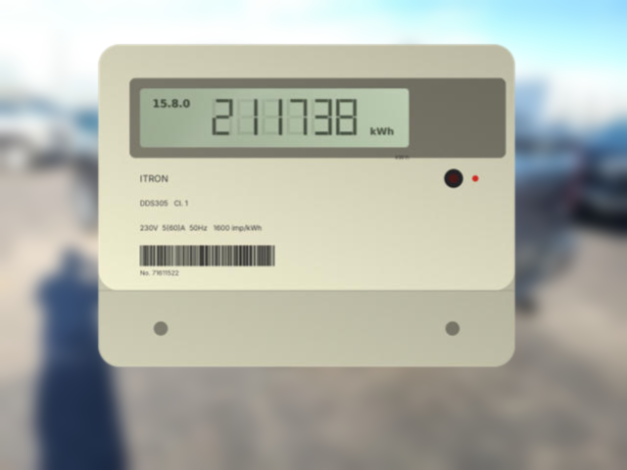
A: 211738 kWh
